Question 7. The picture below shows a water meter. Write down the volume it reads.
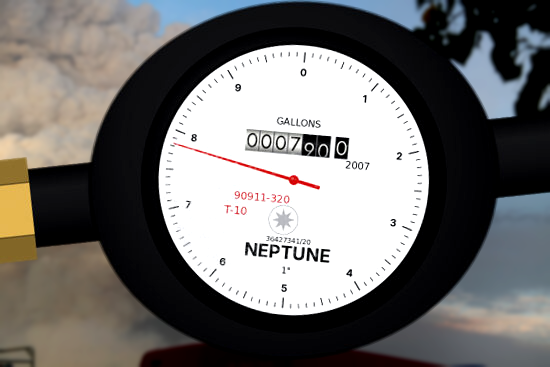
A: 7897.8 gal
